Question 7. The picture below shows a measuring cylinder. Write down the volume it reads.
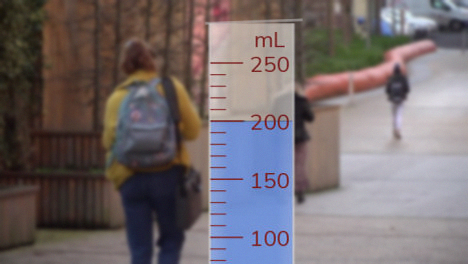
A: 200 mL
